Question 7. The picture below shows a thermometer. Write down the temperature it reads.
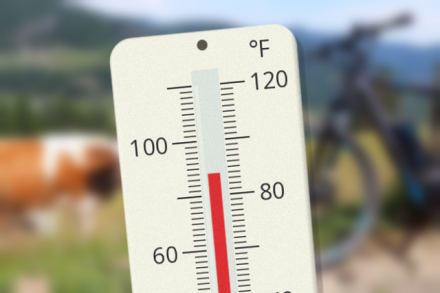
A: 88 °F
